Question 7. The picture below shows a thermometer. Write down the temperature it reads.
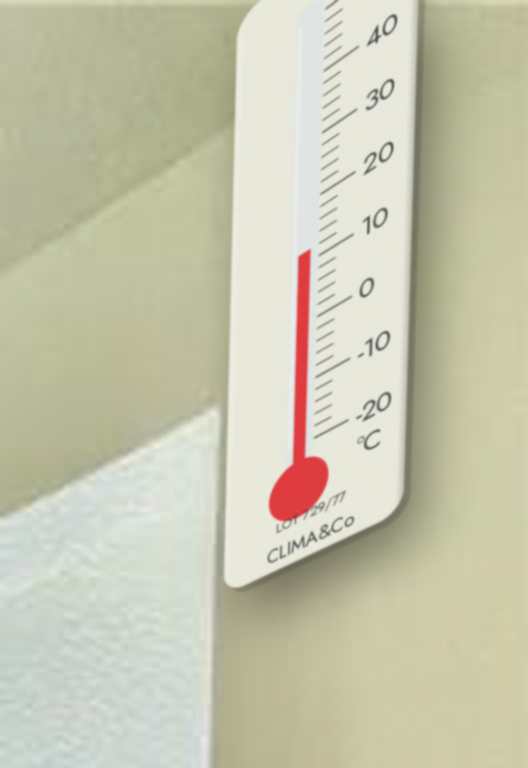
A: 12 °C
